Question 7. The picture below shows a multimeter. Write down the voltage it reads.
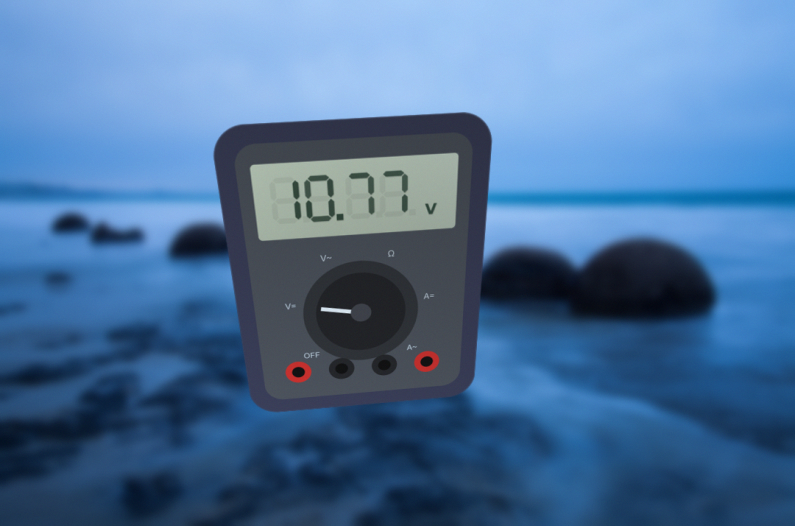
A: 10.77 V
